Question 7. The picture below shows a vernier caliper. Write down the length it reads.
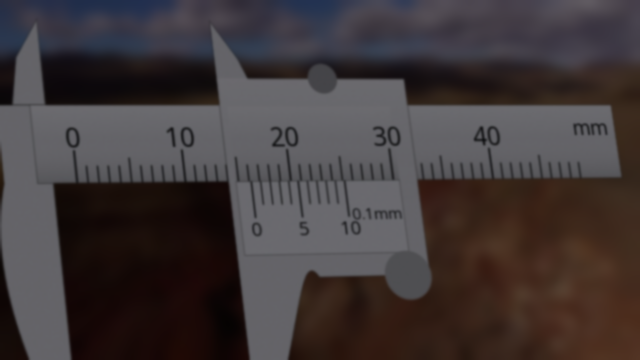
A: 16.2 mm
